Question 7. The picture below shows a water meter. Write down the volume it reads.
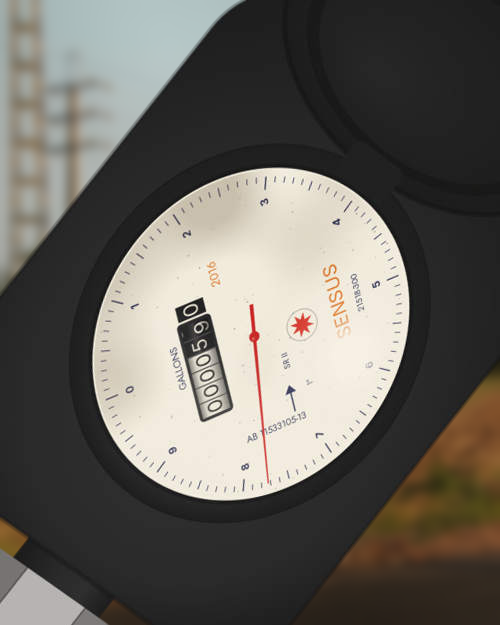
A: 587.7 gal
